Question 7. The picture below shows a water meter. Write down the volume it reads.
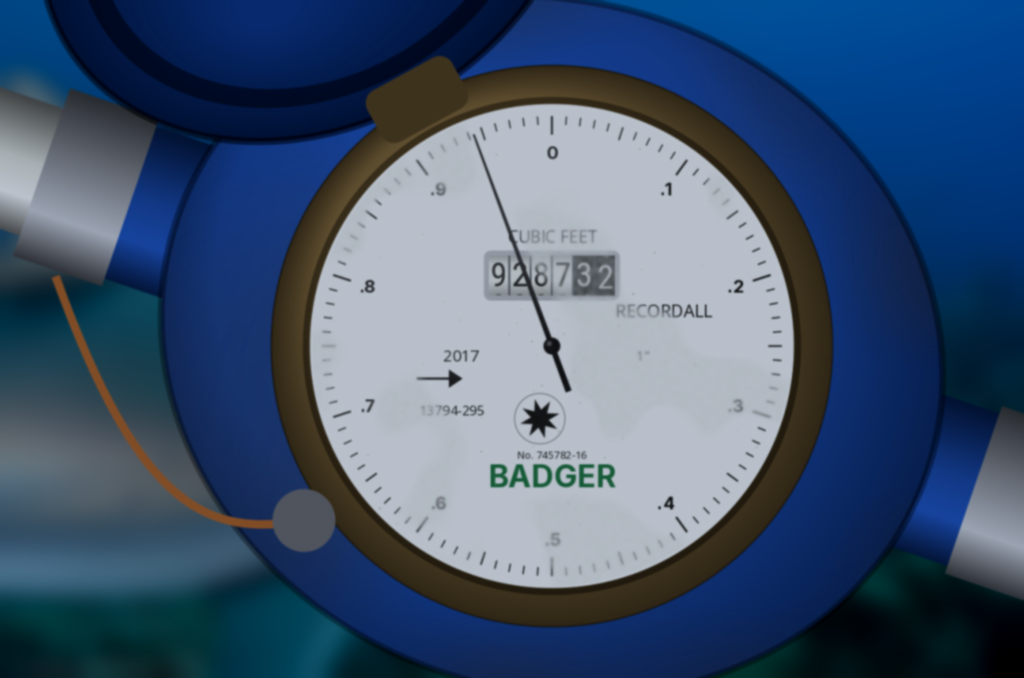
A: 928731.94 ft³
